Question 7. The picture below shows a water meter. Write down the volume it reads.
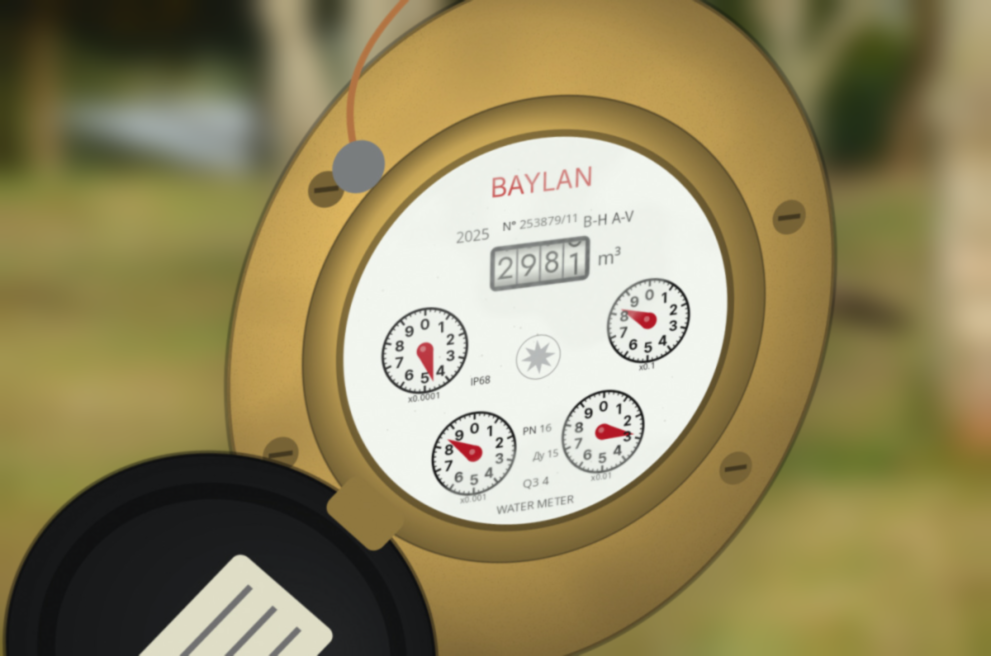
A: 2980.8284 m³
